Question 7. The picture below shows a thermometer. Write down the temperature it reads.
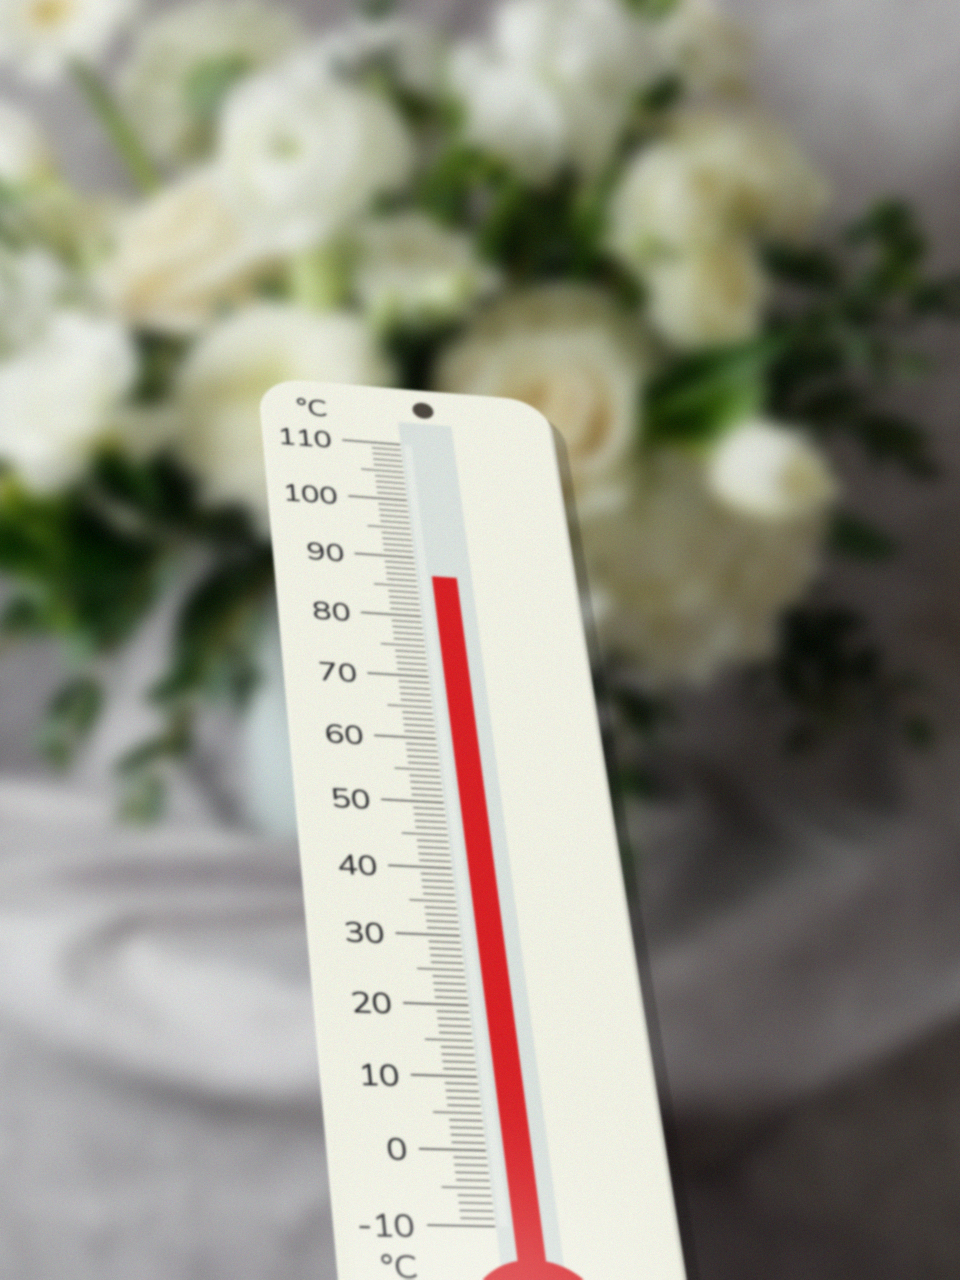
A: 87 °C
